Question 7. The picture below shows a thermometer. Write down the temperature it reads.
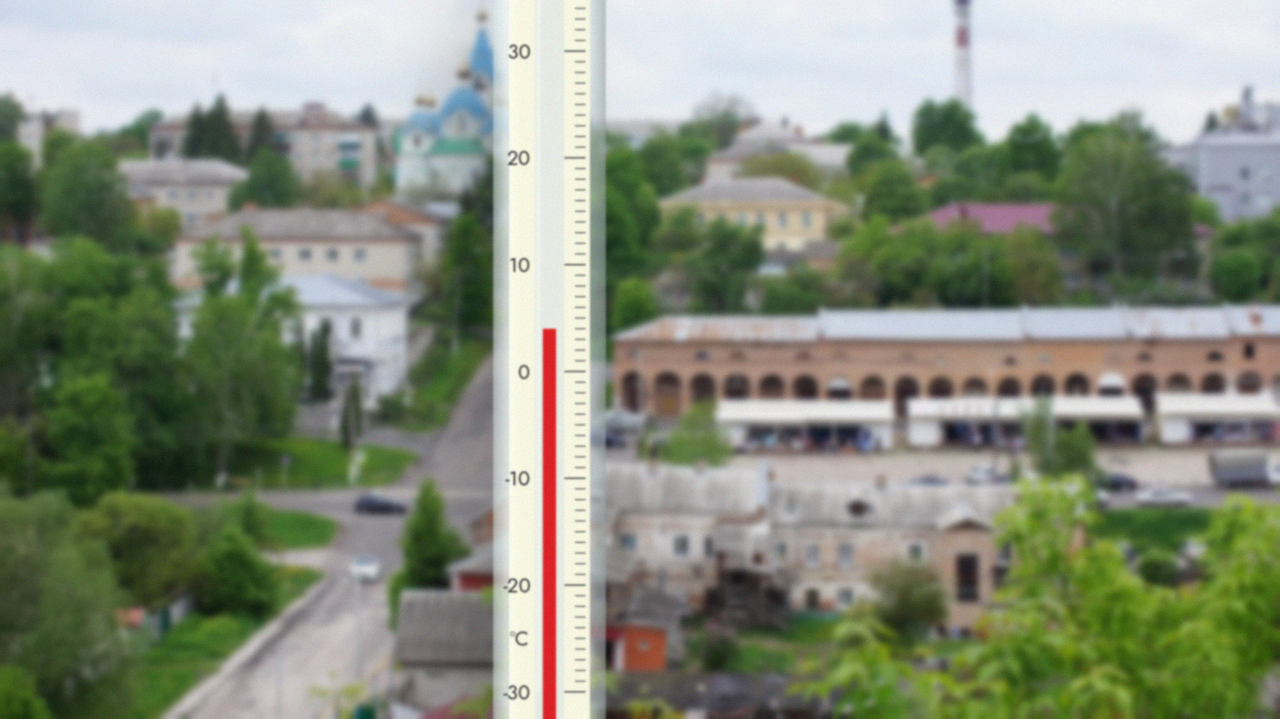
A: 4 °C
